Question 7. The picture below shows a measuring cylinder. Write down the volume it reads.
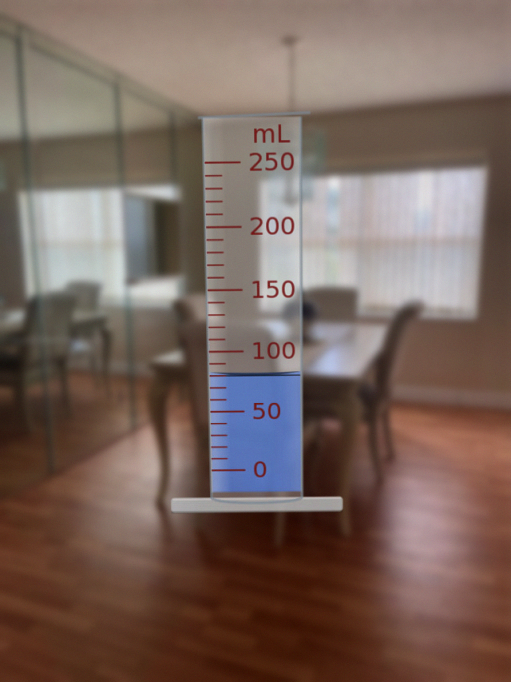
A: 80 mL
